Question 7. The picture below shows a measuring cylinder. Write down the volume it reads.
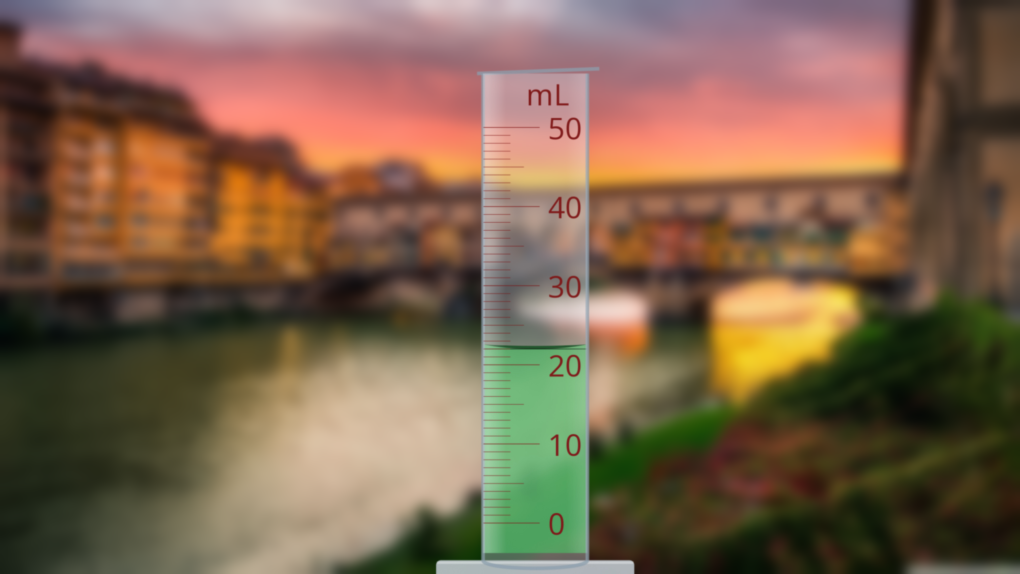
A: 22 mL
